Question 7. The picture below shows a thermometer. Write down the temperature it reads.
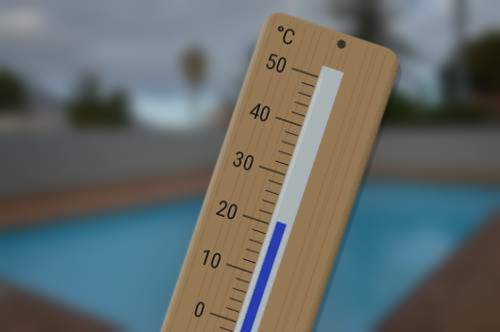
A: 21 °C
